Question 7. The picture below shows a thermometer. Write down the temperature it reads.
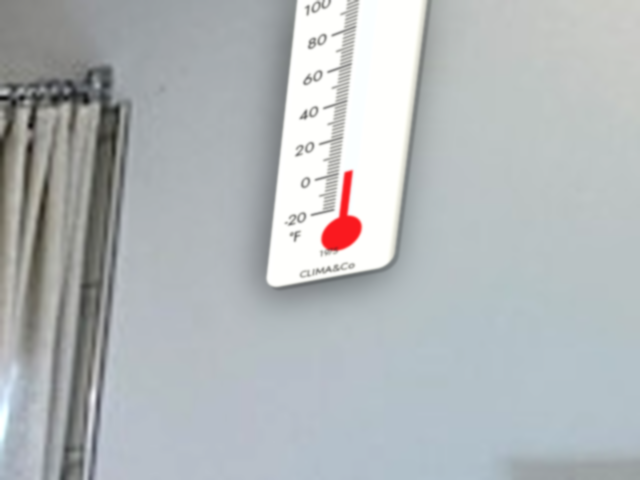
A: 0 °F
